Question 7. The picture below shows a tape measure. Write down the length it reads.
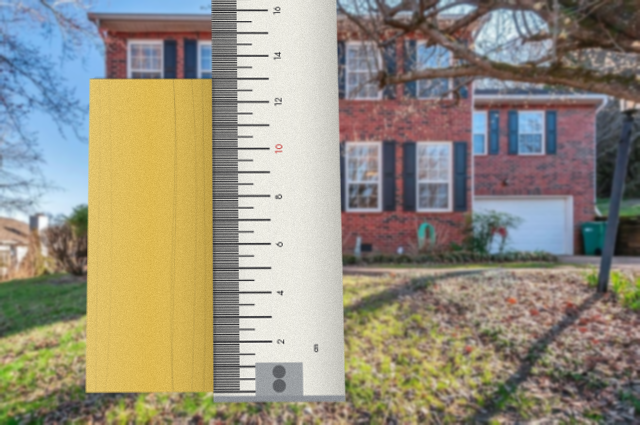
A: 13 cm
